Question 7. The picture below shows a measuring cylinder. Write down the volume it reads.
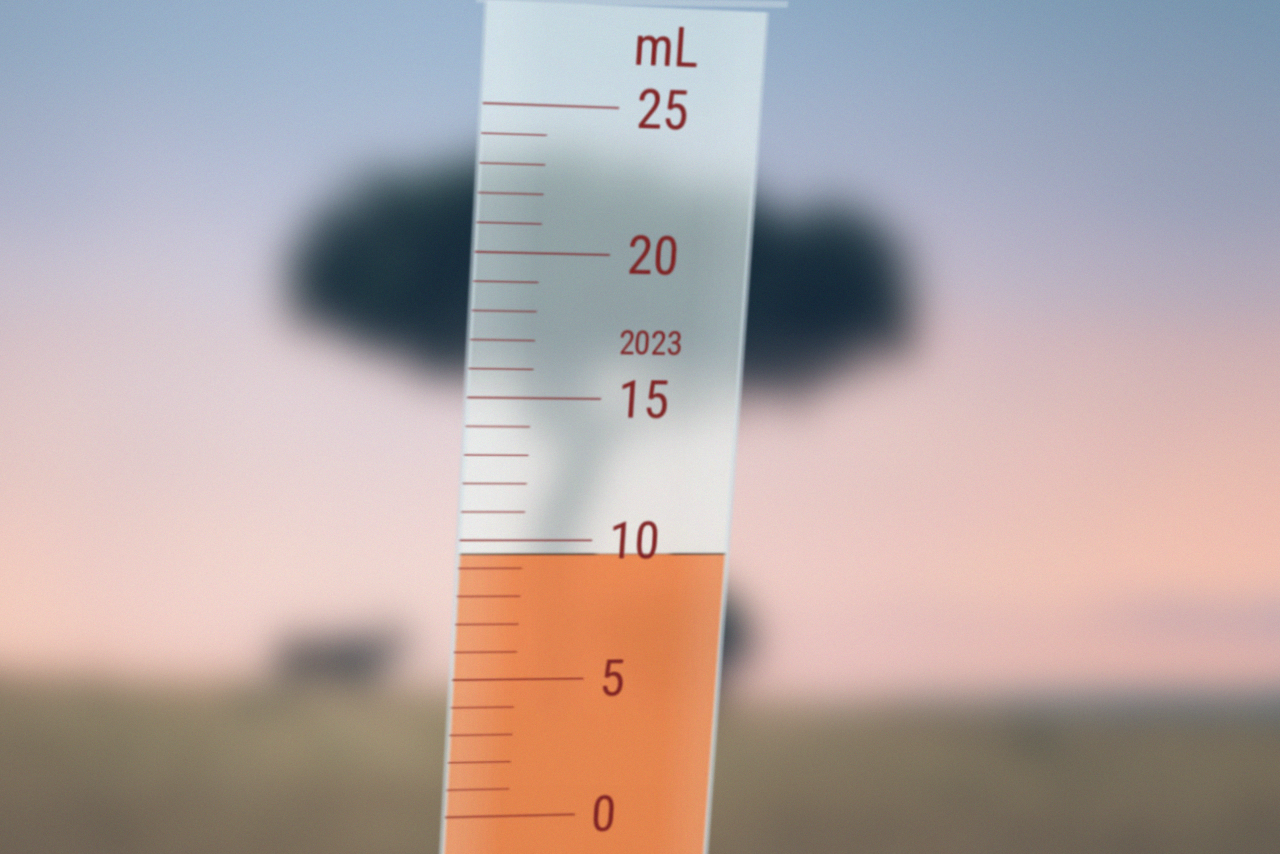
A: 9.5 mL
